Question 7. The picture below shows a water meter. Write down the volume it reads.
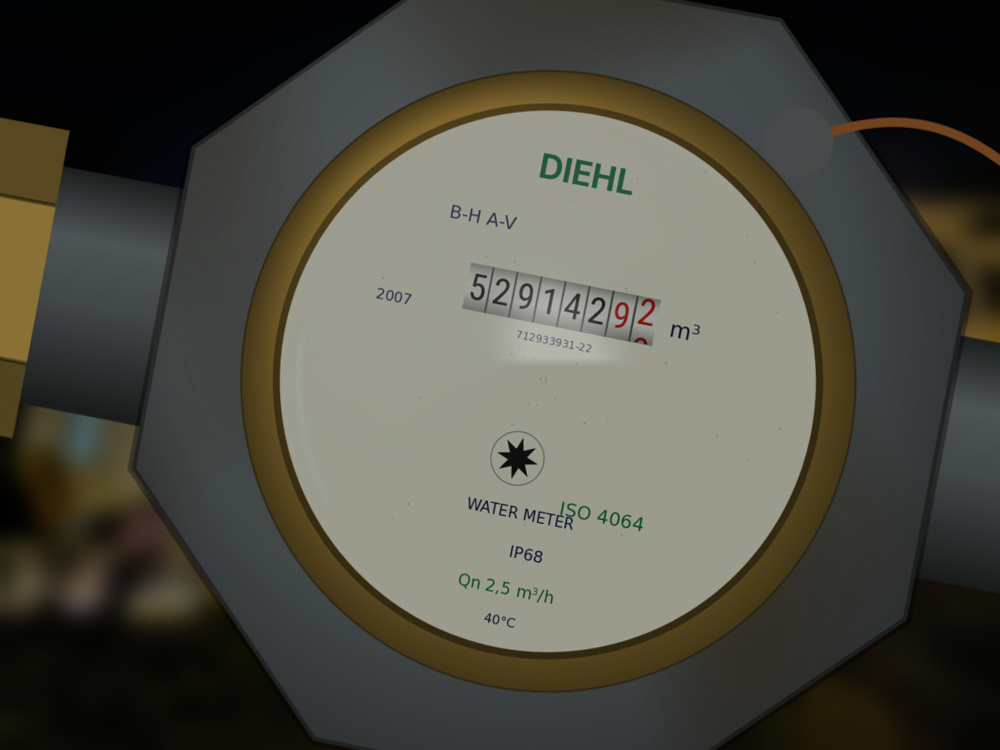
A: 529142.92 m³
